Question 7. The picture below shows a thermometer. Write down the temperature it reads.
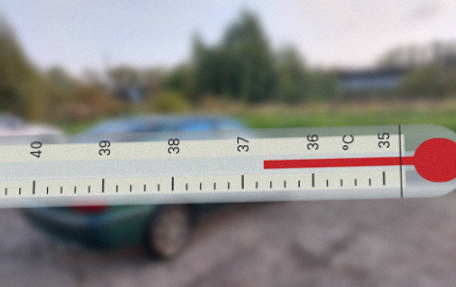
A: 36.7 °C
